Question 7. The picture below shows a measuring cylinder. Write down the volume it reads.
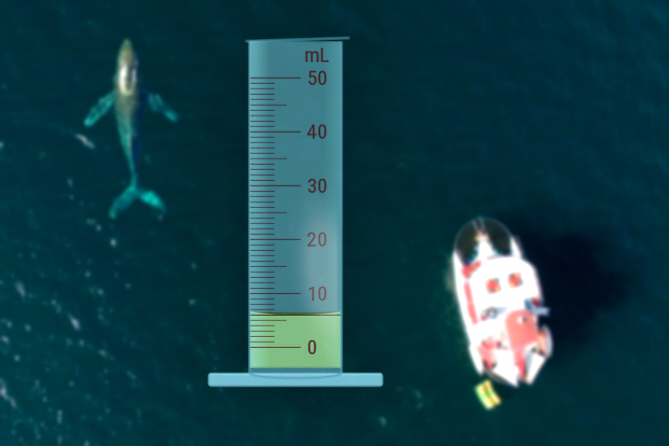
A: 6 mL
